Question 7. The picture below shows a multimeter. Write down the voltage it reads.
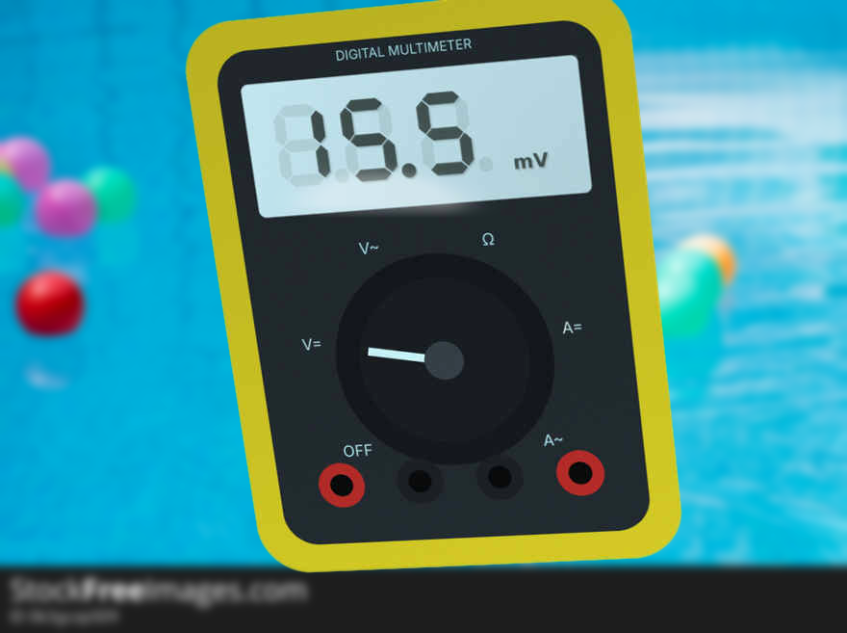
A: 15.5 mV
